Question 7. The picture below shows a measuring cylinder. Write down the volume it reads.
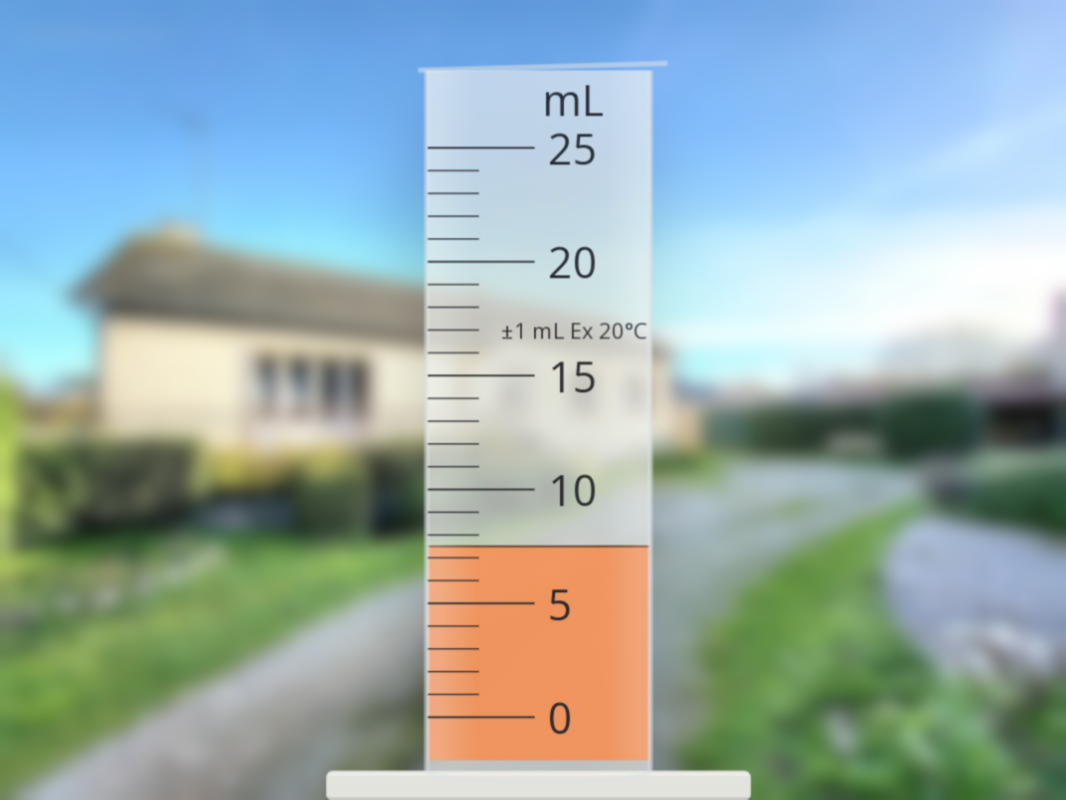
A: 7.5 mL
